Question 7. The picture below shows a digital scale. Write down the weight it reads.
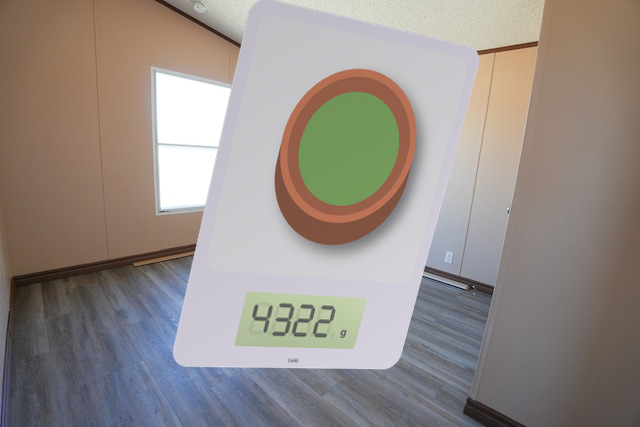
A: 4322 g
